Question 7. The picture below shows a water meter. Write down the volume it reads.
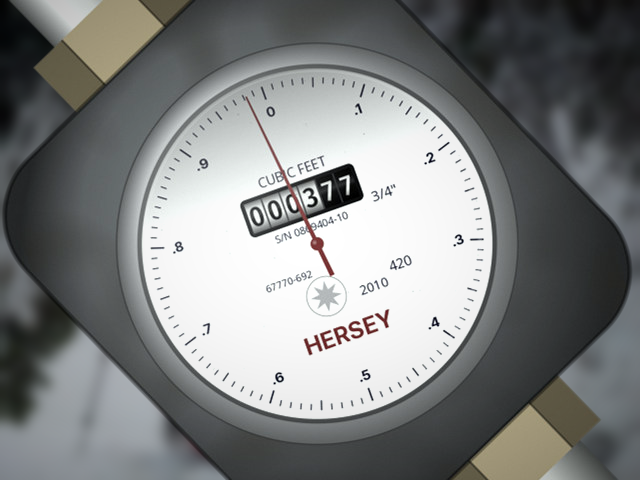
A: 376.98 ft³
